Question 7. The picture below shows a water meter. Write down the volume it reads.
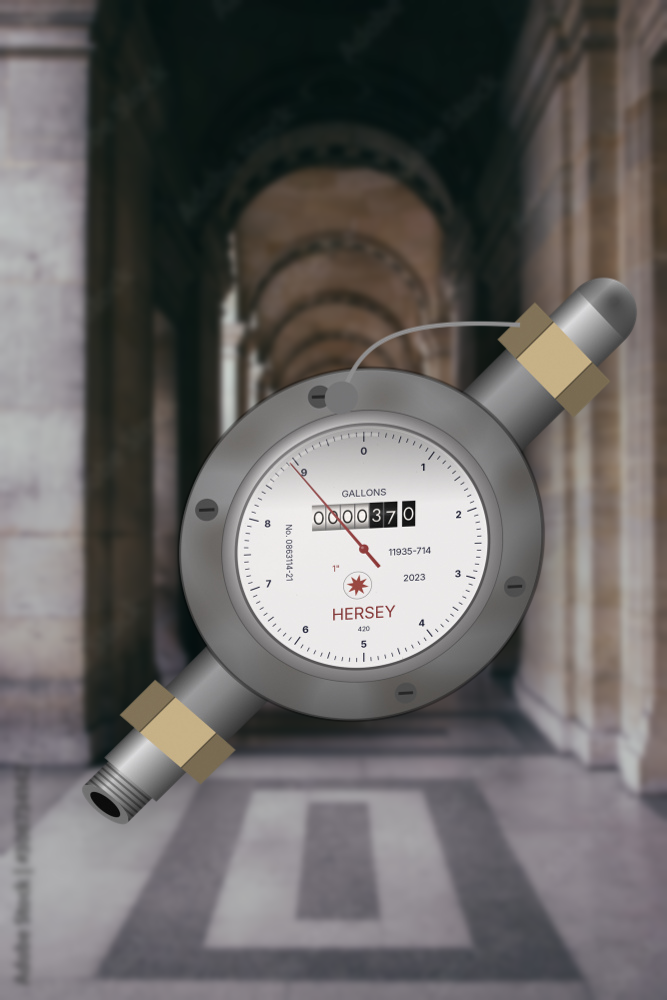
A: 368.9 gal
